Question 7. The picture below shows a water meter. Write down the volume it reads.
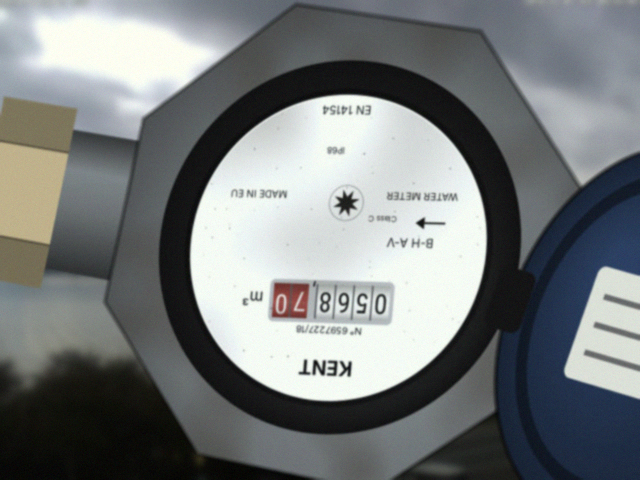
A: 568.70 m³
